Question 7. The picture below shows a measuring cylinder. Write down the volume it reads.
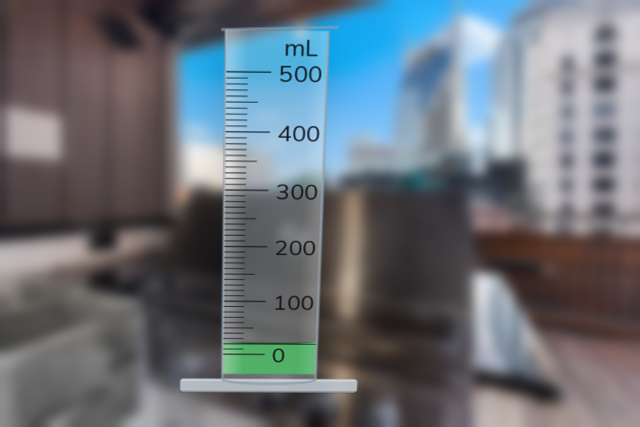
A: 20 mL
